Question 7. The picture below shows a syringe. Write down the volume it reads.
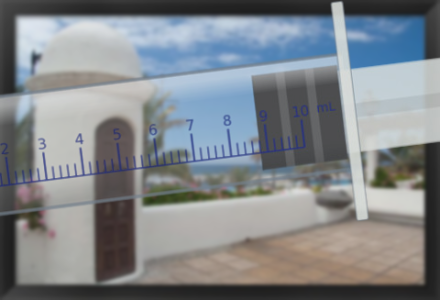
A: 8.8 mL
